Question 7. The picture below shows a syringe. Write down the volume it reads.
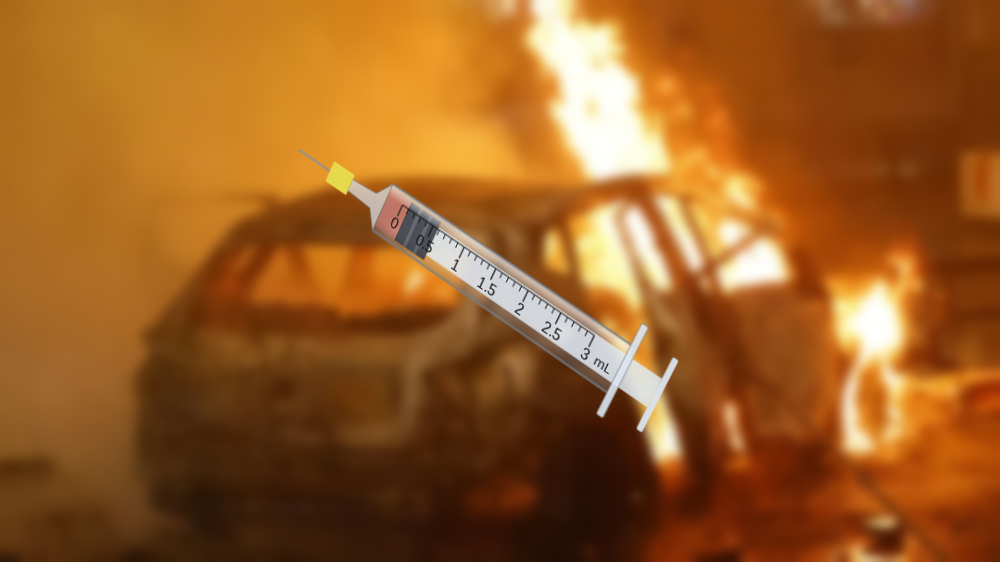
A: 0.1 mL
